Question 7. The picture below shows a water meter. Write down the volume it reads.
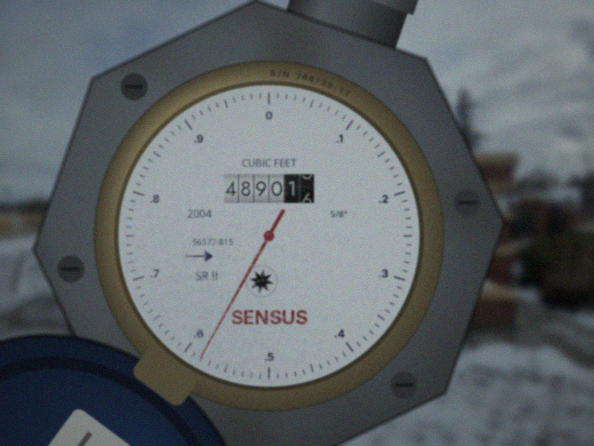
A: 489015.58 ft³
